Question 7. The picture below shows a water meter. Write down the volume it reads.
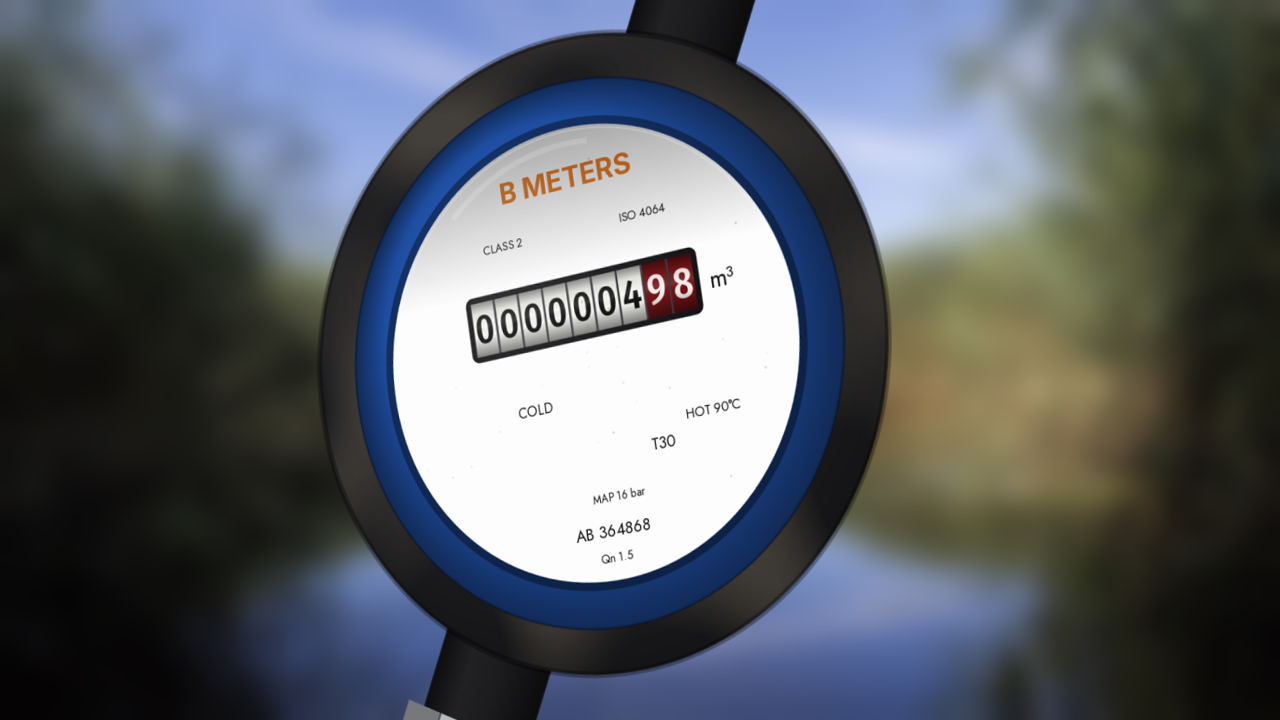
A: 4.98 m³
